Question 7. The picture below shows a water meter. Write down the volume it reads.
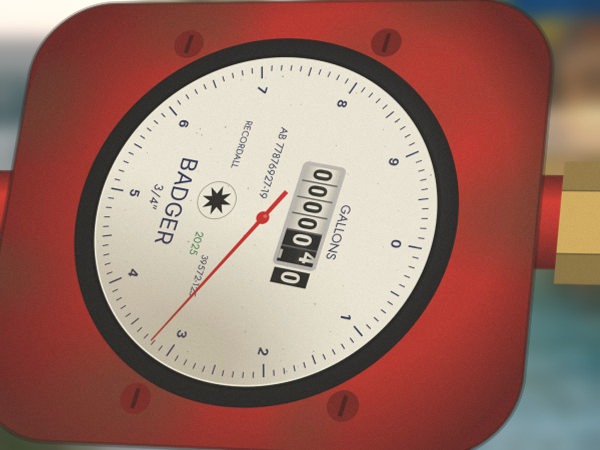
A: 43.2 gal
